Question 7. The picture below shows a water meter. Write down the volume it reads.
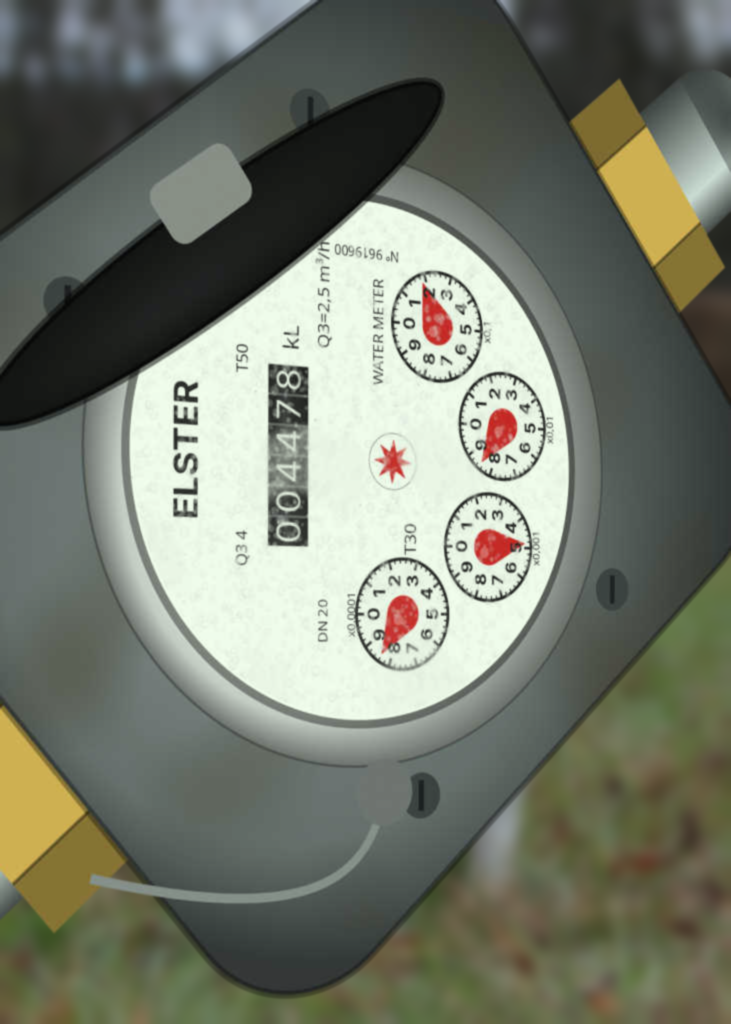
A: 4478.1848 kL
